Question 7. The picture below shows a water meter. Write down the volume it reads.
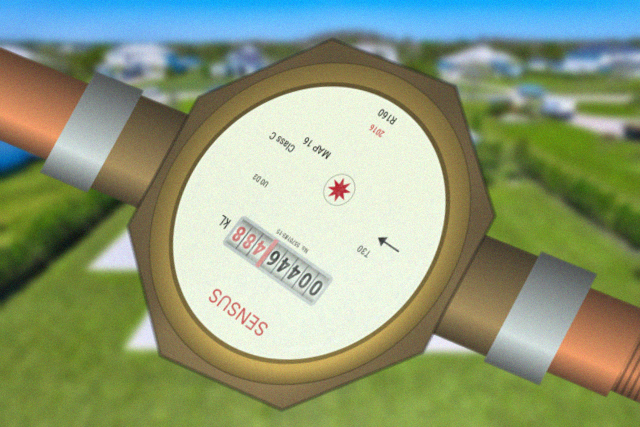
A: 446.488 kL
